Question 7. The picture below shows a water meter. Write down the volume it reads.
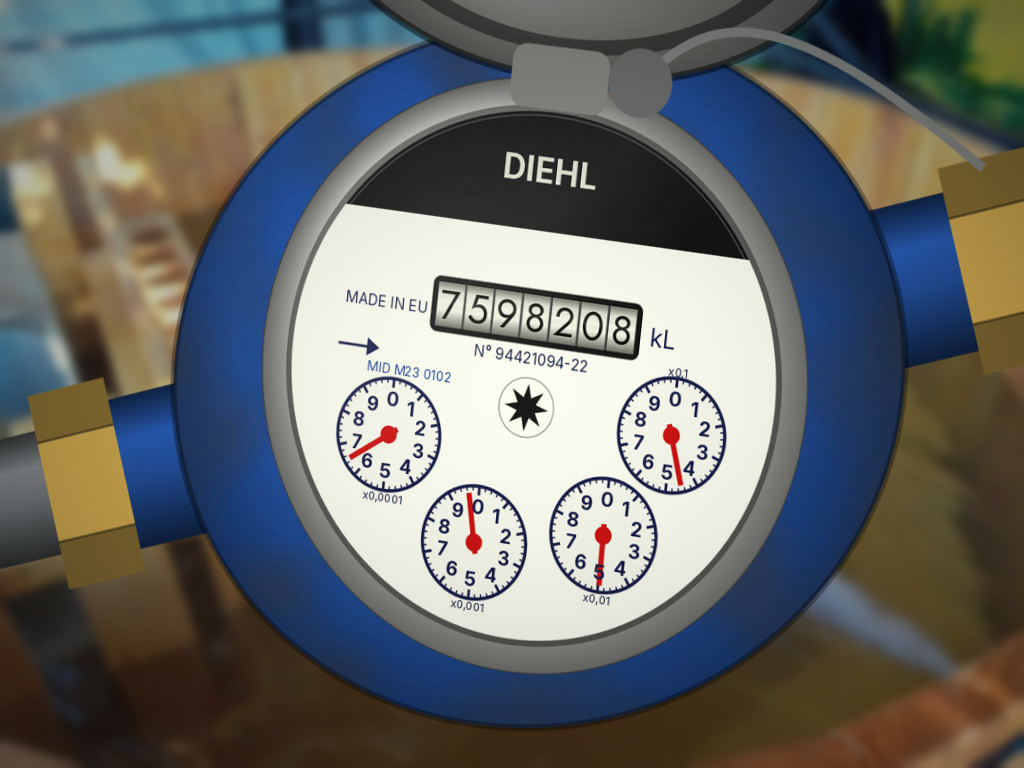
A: 7598208.4496 kL
